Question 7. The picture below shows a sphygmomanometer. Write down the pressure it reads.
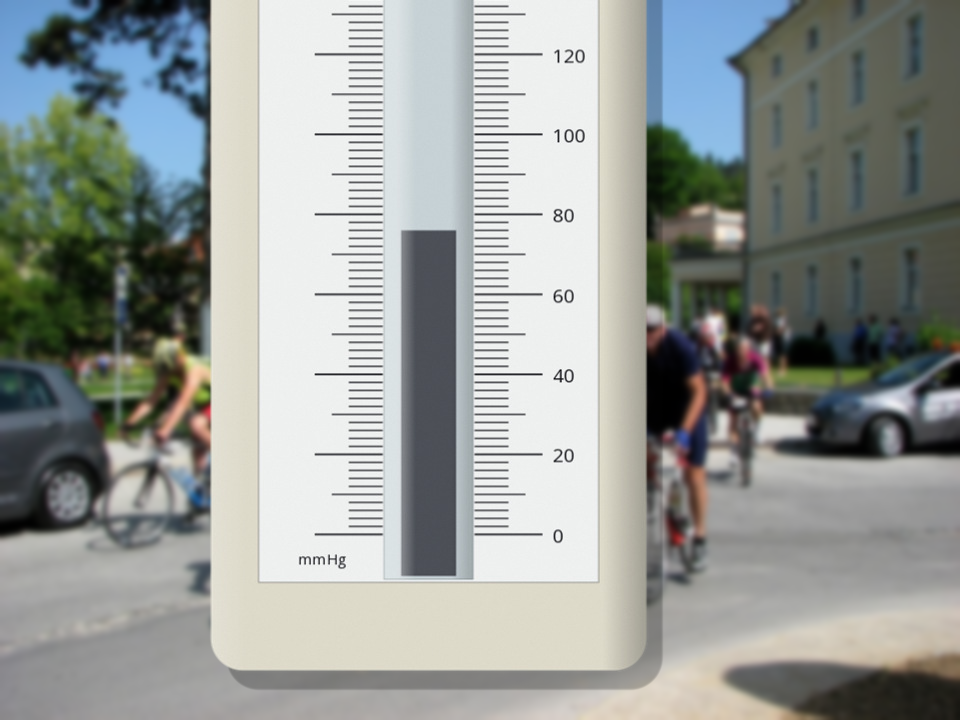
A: 76 mmHg
